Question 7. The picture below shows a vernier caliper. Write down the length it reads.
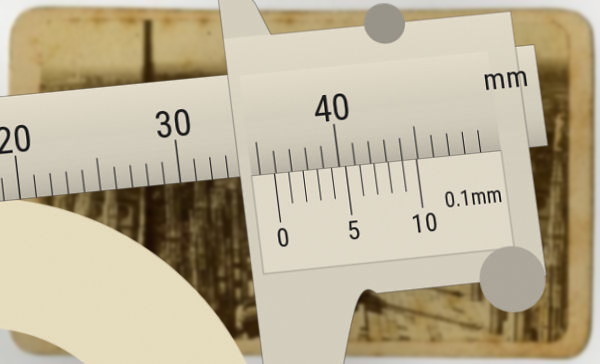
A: 35.9 mm
